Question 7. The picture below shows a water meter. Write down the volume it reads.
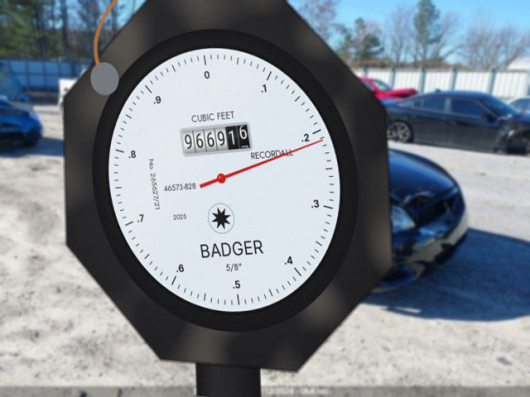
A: 966916.21 ft³
